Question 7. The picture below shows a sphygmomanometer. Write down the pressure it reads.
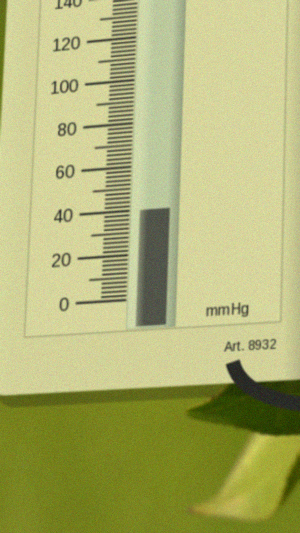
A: 40 mmHg
